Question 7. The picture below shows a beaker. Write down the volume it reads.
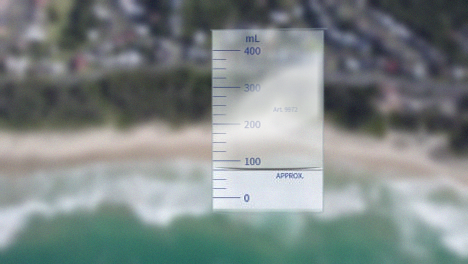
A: 75 mL
